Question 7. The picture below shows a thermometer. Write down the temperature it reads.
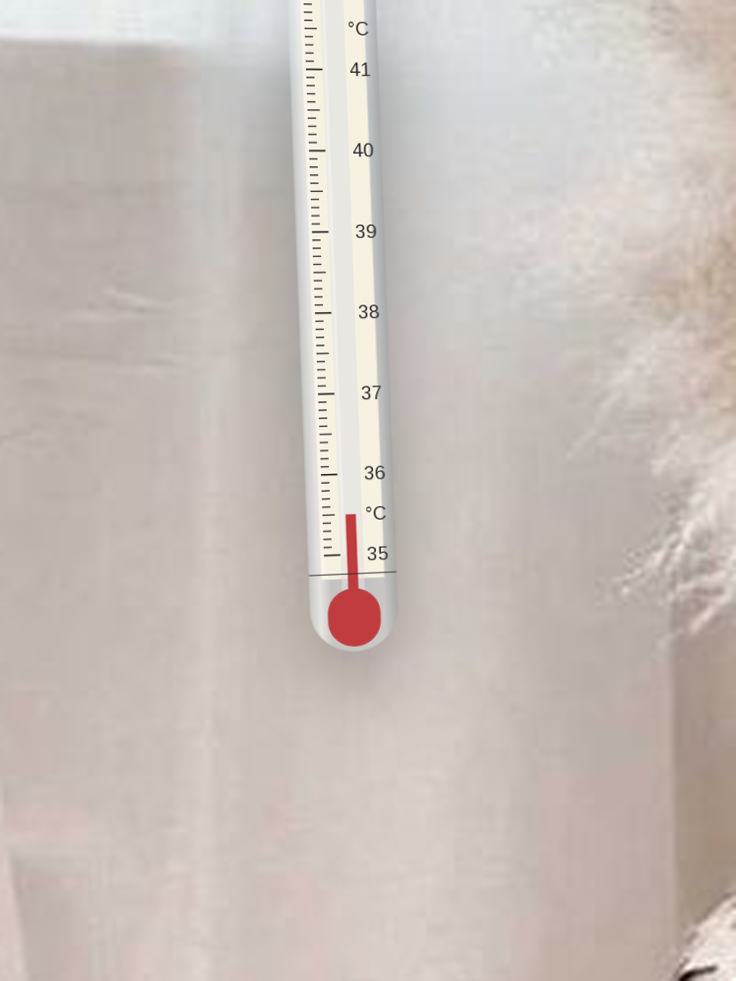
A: 35.5 °C
